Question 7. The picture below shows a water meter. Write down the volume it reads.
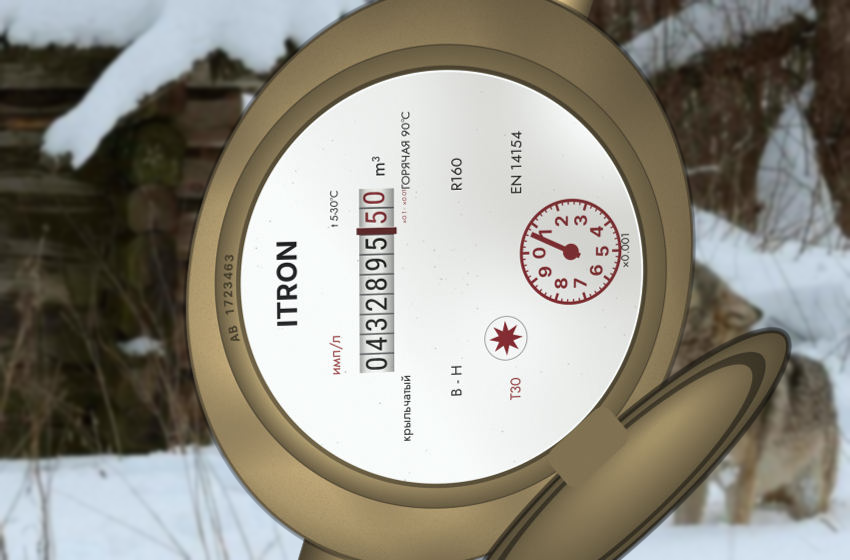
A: 432895.500 m³
